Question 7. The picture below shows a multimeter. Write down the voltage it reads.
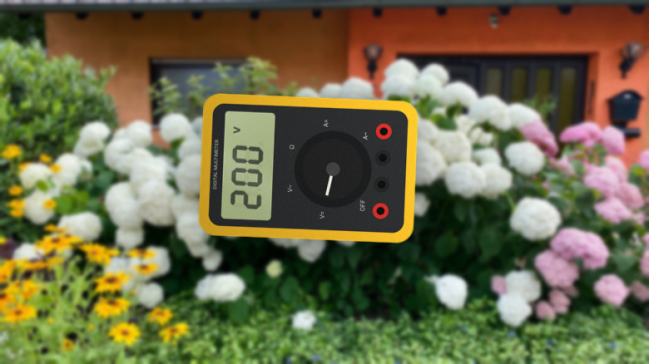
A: 200 V
